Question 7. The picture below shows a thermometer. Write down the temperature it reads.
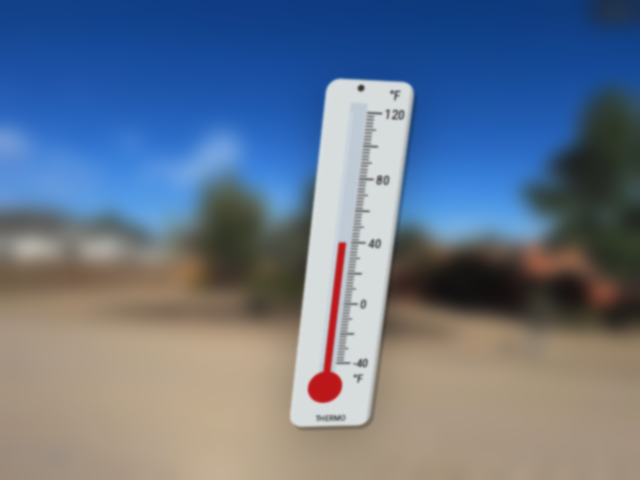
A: 40 °F
